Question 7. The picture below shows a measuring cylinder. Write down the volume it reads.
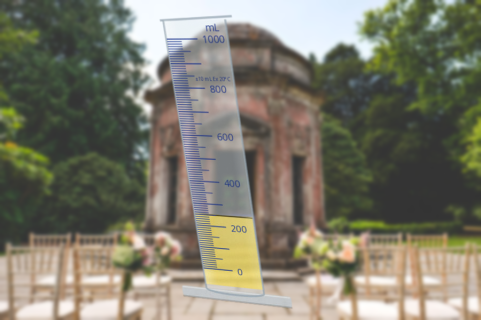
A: 250 mL
